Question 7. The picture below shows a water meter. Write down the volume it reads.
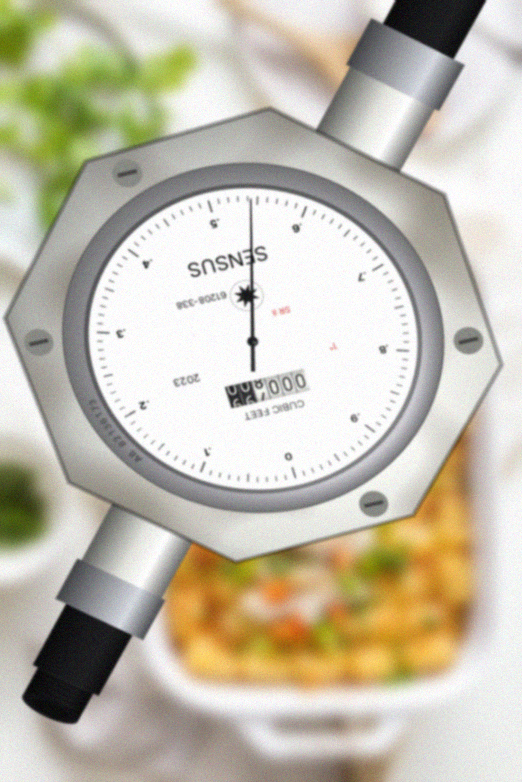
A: 799.54 ft³
